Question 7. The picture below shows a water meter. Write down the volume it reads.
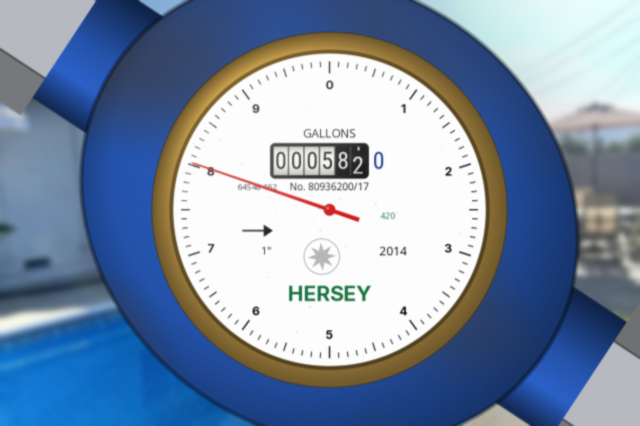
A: 5818.0 gal
